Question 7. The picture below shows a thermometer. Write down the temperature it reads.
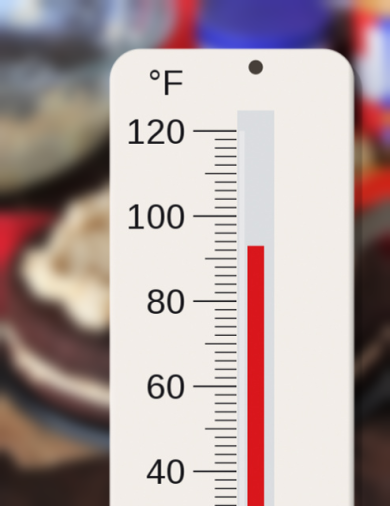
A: 93 °F
